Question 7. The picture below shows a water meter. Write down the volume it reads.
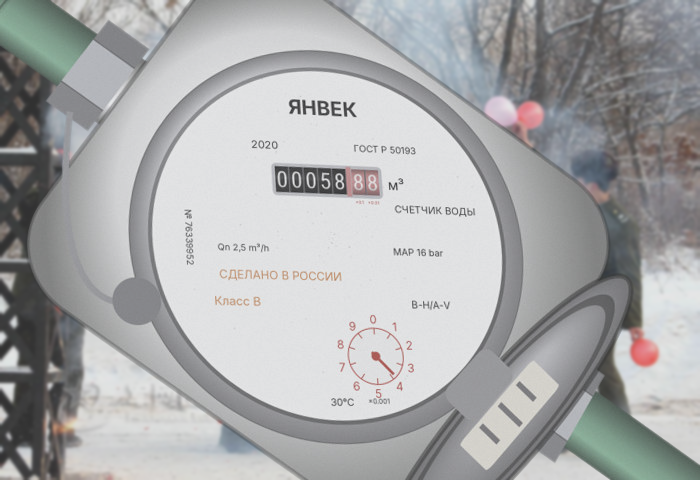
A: 58.883 m³
